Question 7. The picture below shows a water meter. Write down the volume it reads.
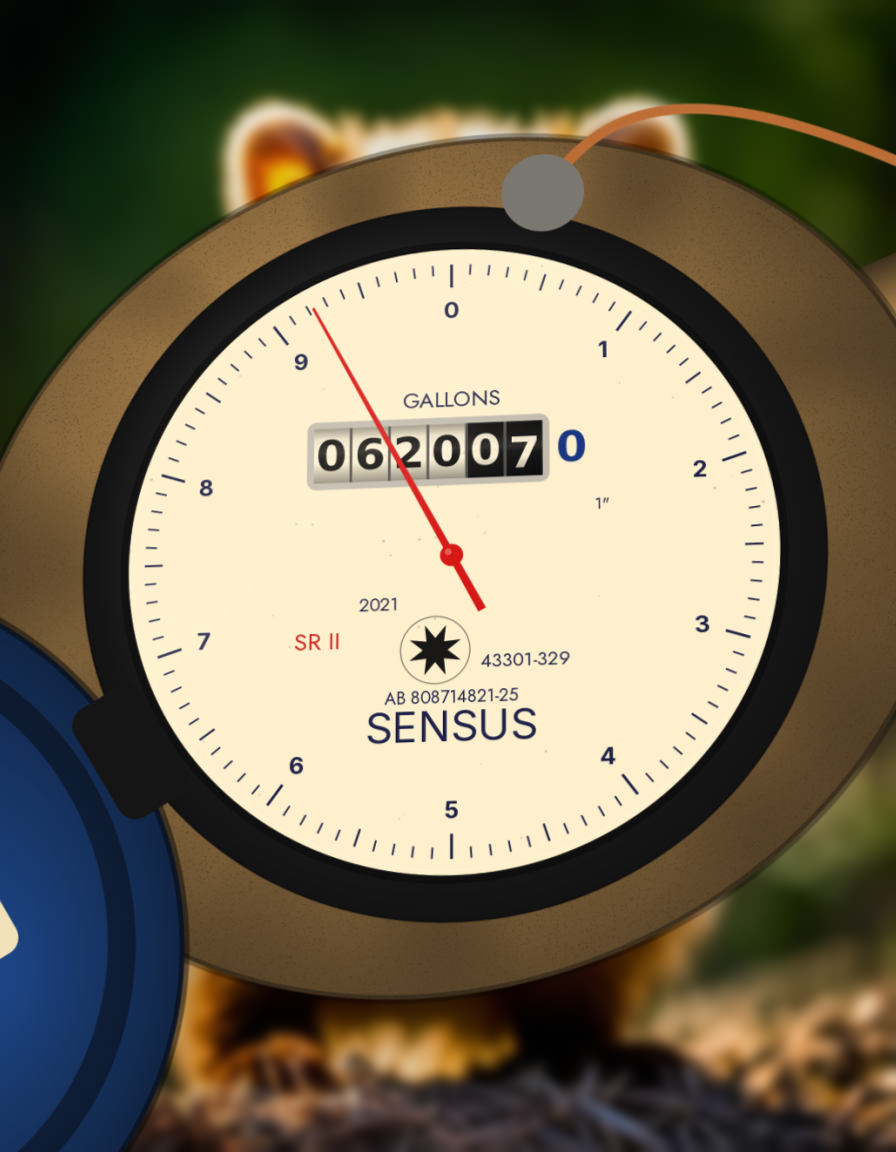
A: 620069.2 gal
